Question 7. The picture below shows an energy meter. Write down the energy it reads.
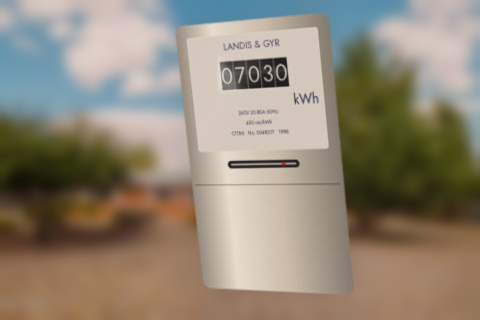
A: 7030 kWh
